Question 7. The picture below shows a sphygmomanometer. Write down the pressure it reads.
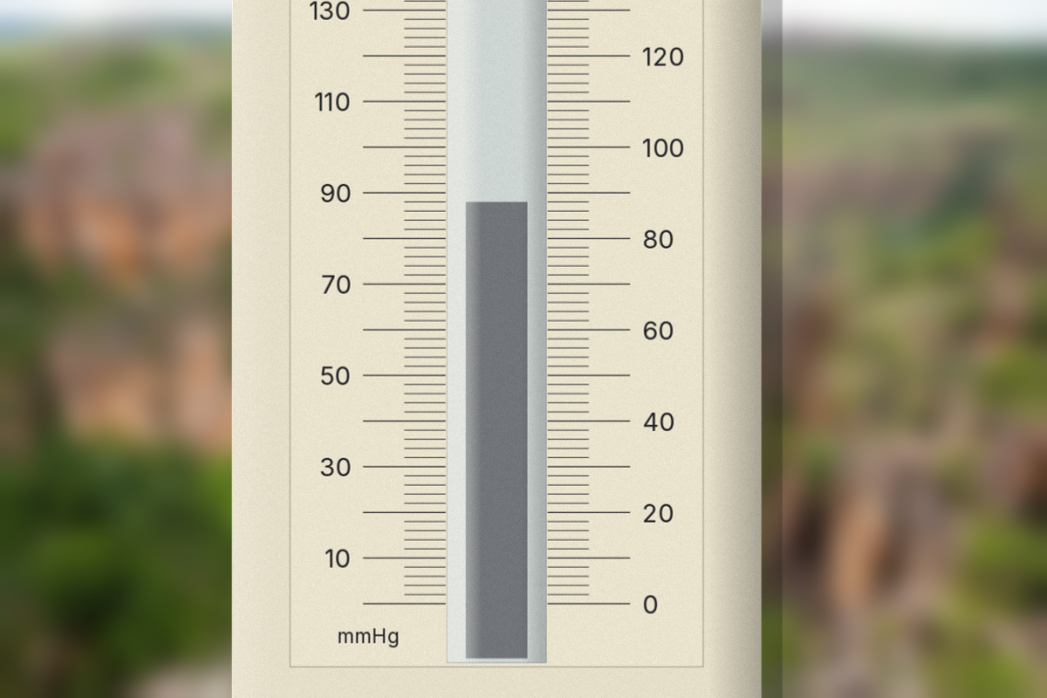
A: 88 mmHg
